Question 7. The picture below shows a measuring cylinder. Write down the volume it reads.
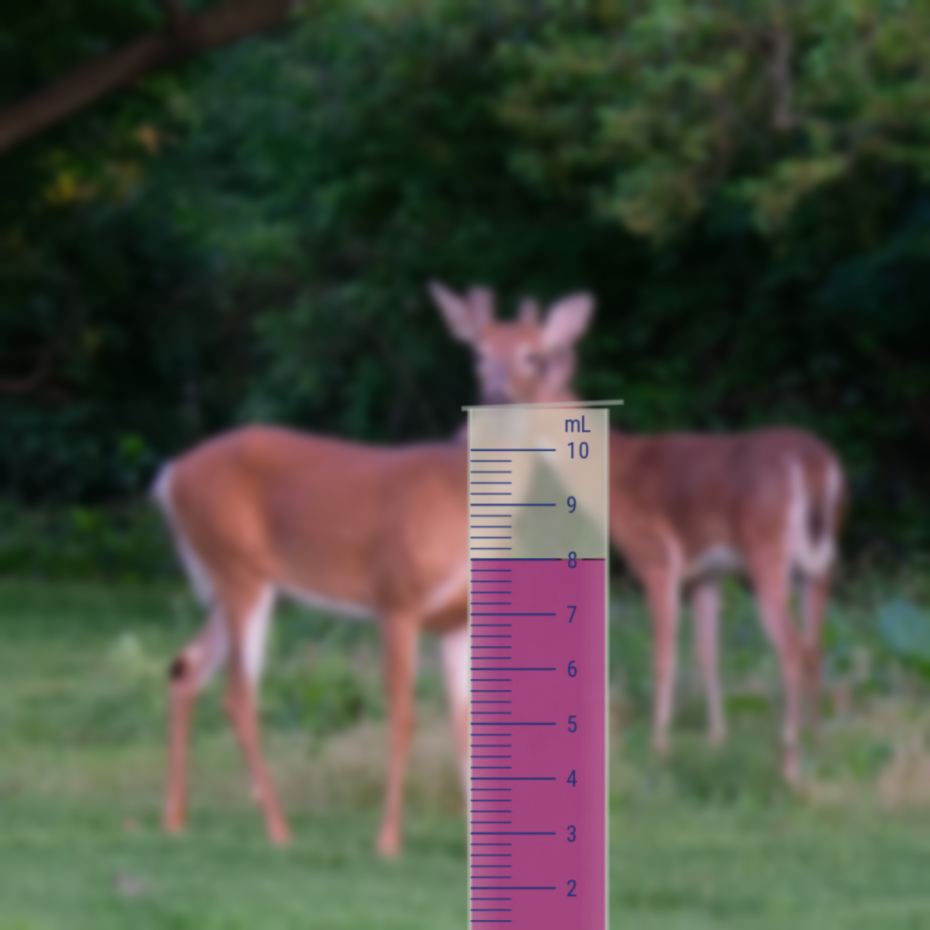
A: 8 mL
